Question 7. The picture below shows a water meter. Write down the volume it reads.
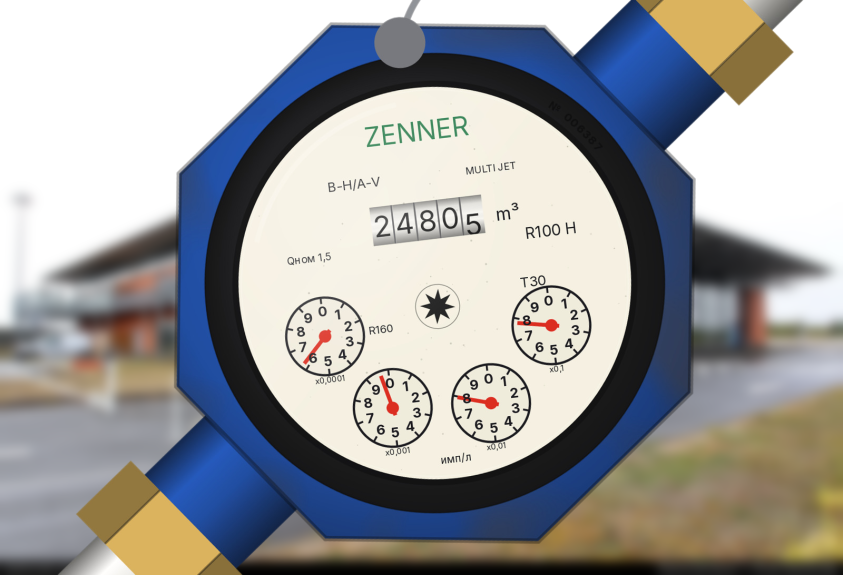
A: 24804.7796 m³
